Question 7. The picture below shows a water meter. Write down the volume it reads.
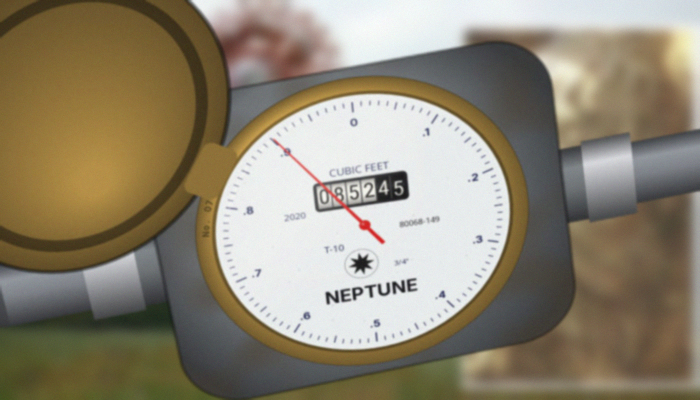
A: 85244.90 ft³
